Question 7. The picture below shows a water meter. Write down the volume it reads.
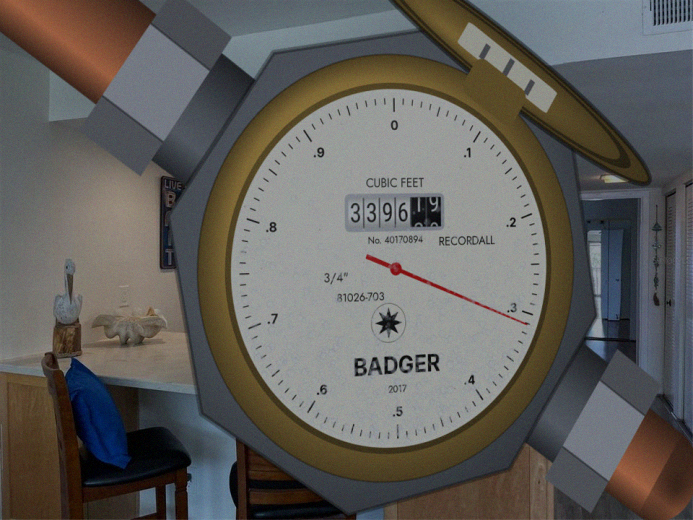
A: 339619.31 ft³
